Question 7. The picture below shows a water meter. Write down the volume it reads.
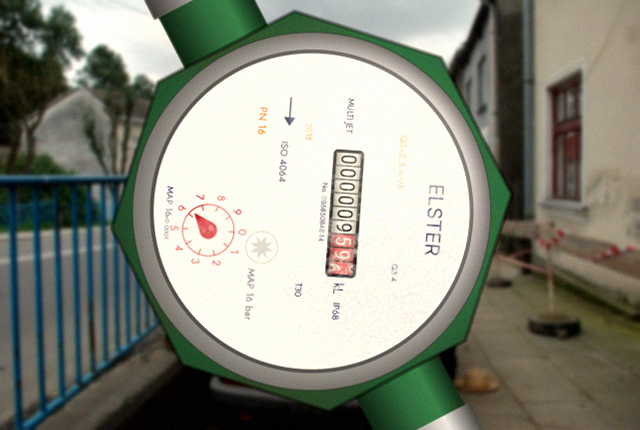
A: 9.5956 kL
